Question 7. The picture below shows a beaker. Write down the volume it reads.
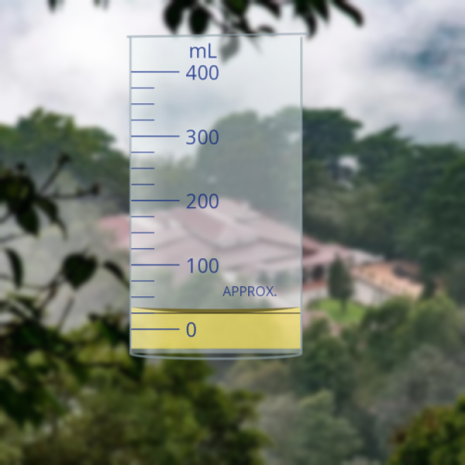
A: 25 mL
